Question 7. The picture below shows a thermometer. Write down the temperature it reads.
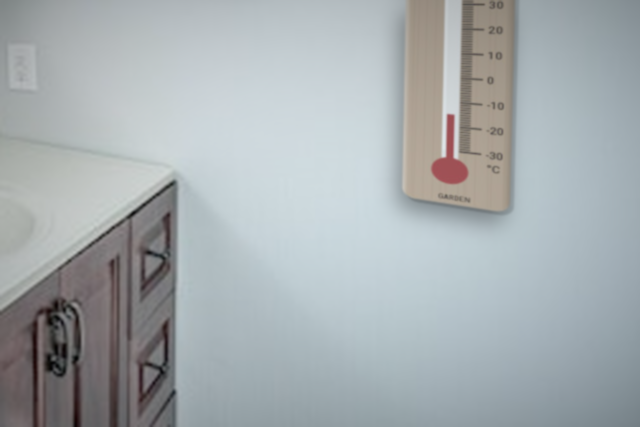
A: -15 °C
